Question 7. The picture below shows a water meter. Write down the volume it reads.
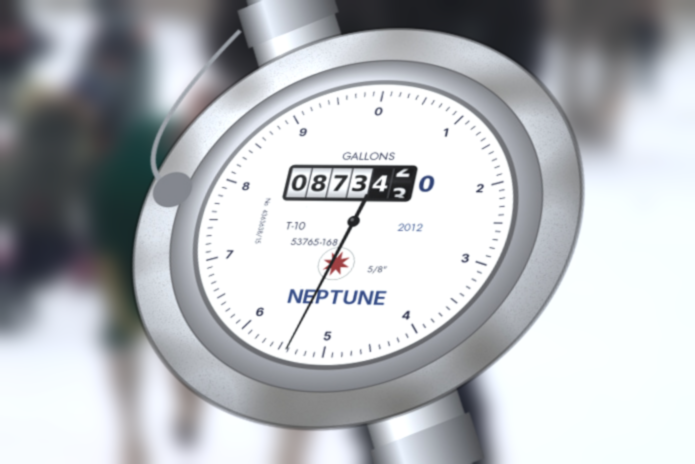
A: 873425.4 gal
